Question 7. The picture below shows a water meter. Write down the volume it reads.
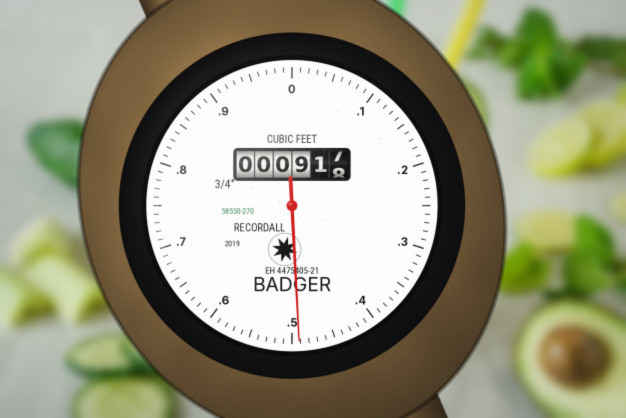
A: 917.49 ft³
